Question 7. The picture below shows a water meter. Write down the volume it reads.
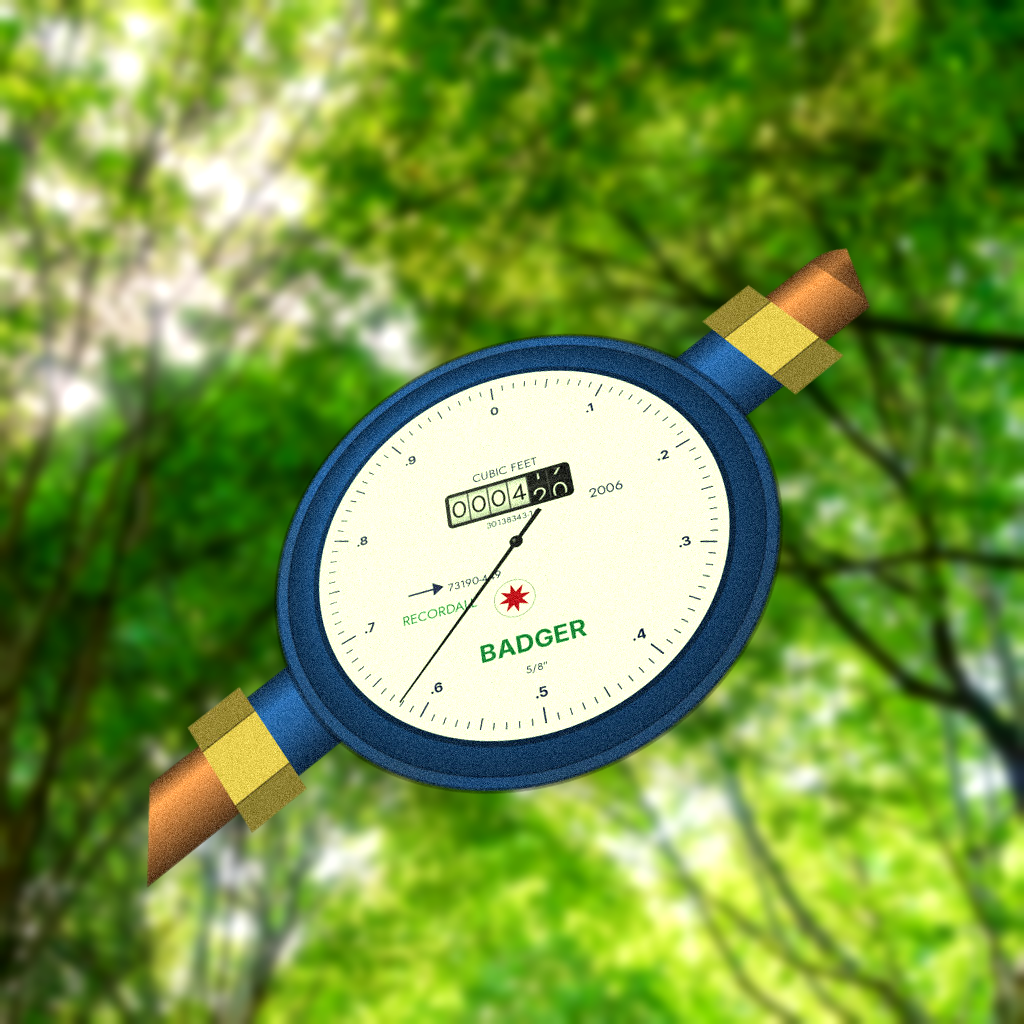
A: 419.62 ft³
